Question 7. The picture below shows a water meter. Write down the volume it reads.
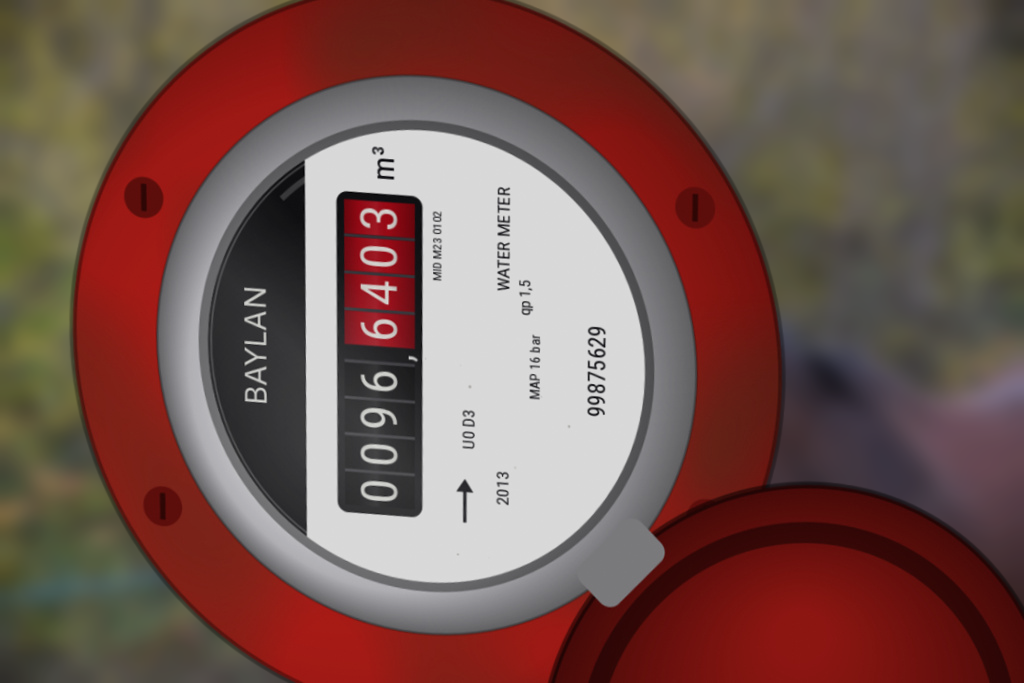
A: 96.6403 m³
